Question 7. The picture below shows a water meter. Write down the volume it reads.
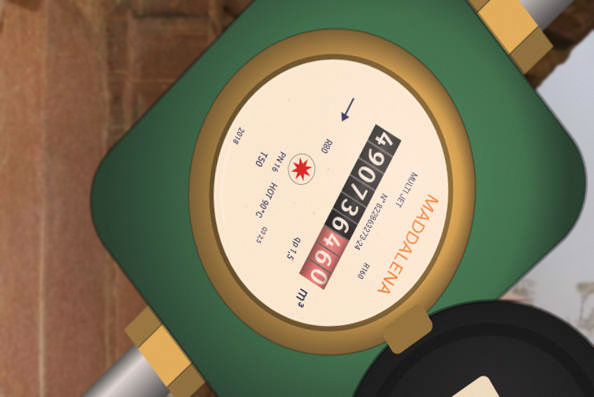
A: 490736.460 m³
